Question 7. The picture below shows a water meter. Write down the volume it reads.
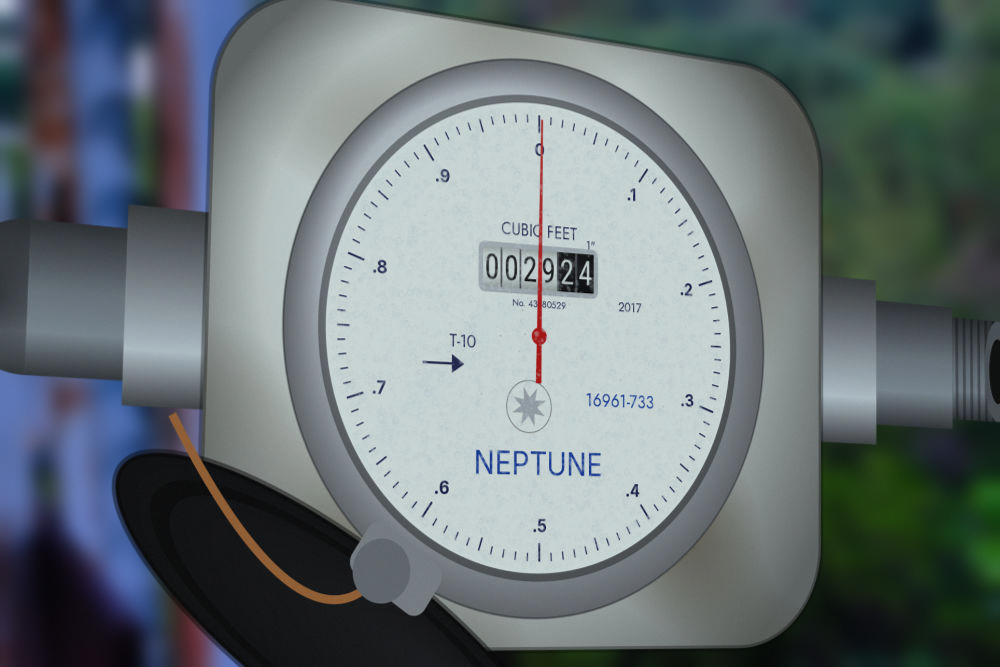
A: 2924.00 ft³
